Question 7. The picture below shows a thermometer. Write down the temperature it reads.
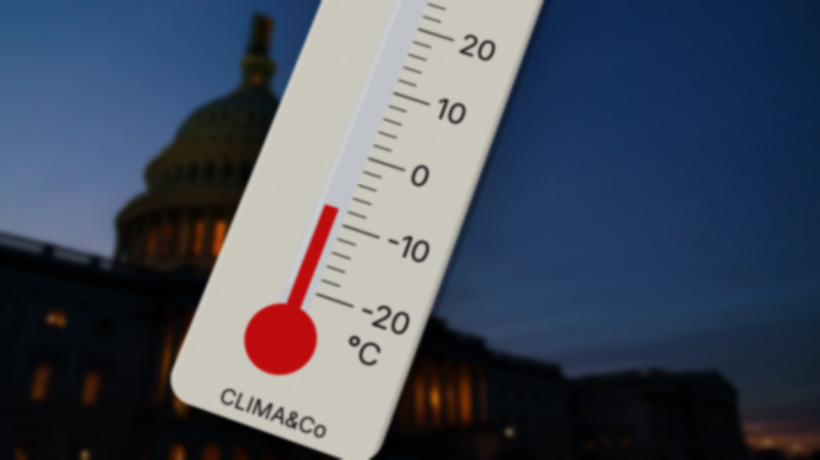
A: -8 °C
